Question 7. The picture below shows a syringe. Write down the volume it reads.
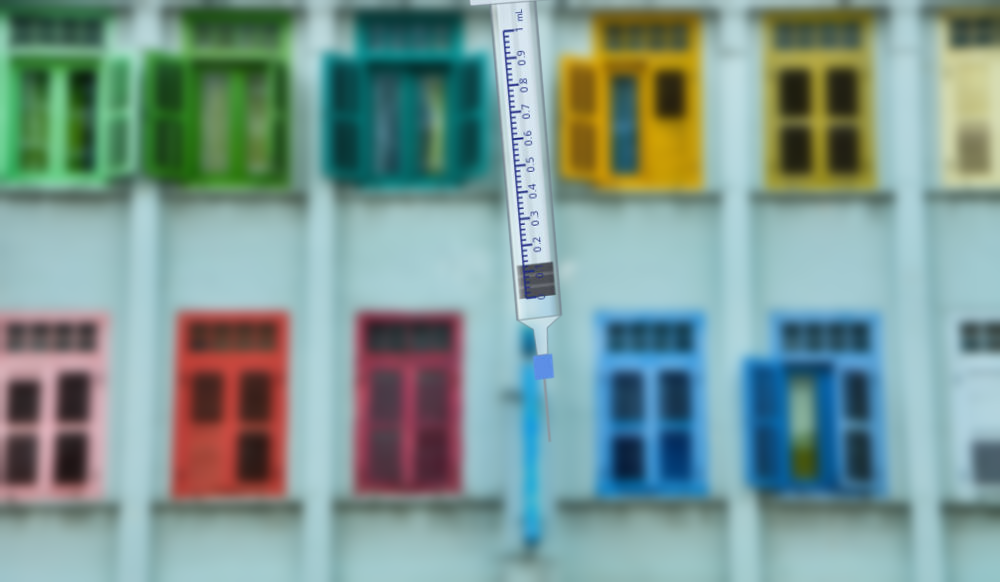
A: 0 mL
